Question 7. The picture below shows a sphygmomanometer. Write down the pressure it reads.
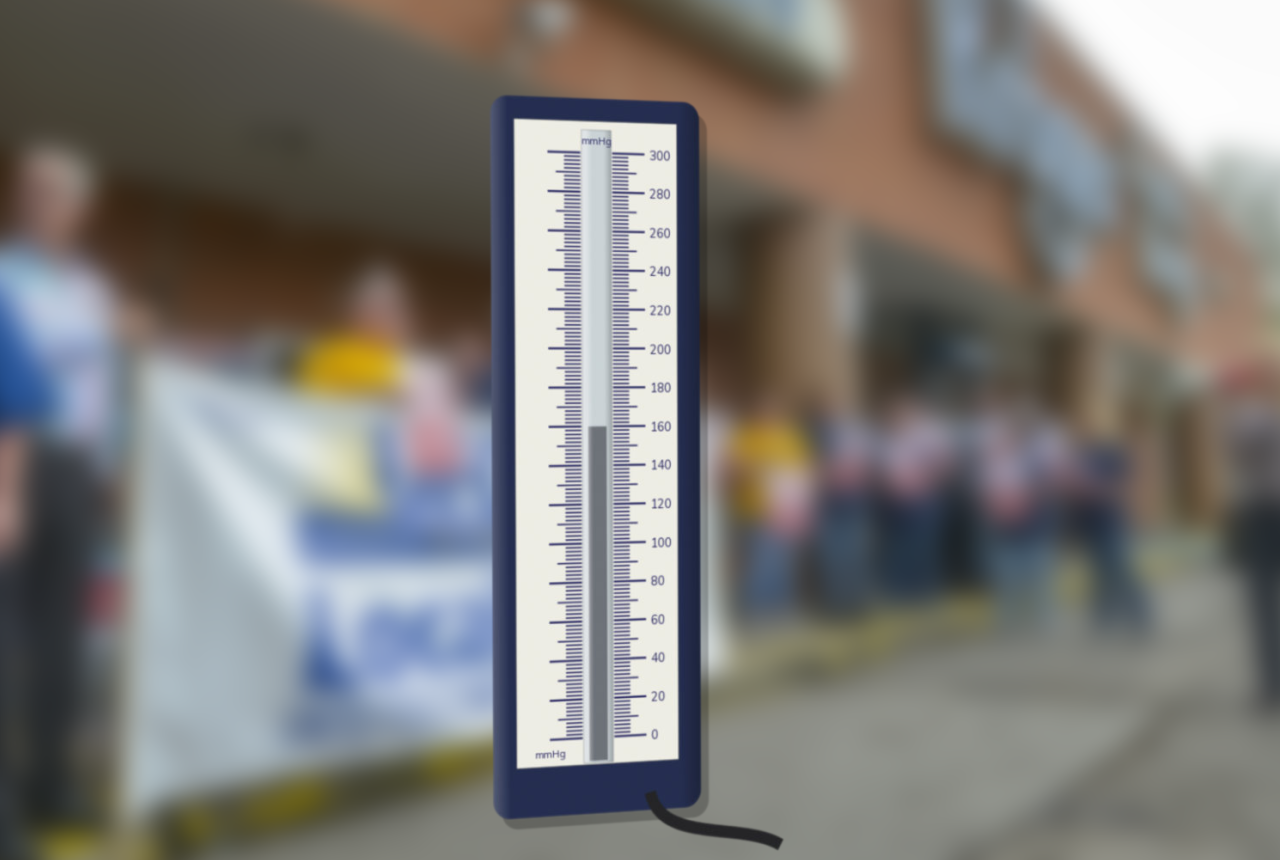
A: 160 mmHg
